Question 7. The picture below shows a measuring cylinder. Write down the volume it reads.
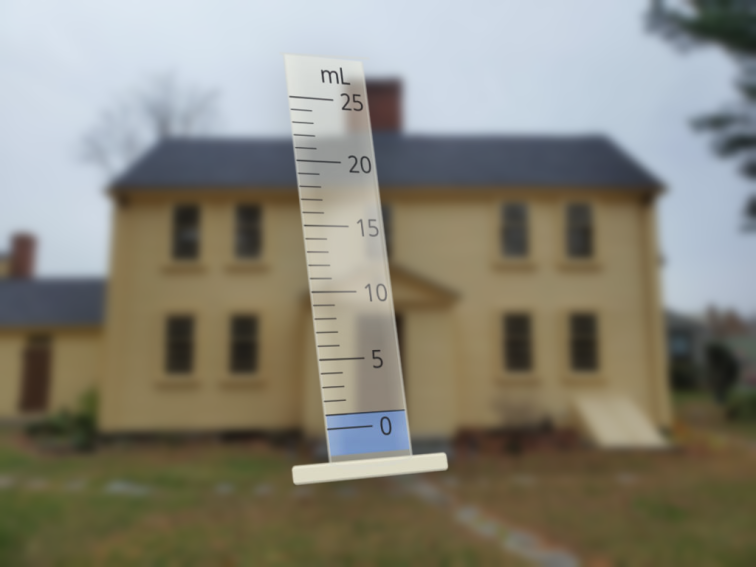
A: 1 mL
